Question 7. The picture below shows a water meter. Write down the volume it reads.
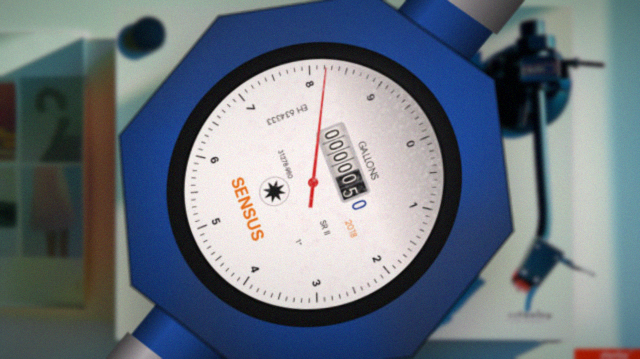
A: 48.2 gal
